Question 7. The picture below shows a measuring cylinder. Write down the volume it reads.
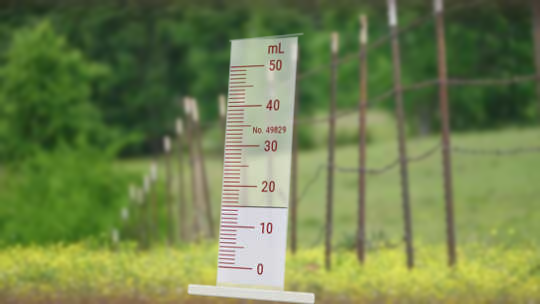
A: 15 mL
